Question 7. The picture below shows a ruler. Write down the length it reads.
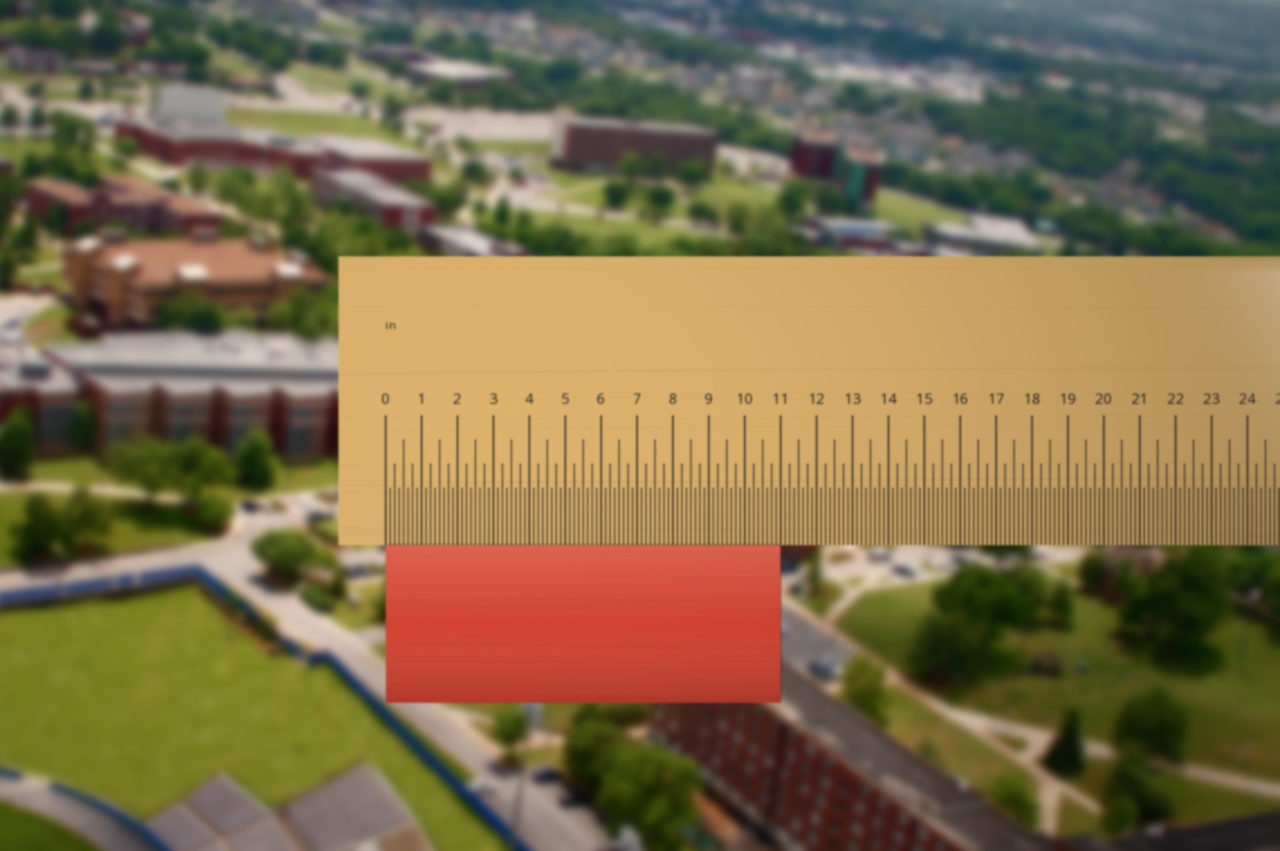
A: 11 in
